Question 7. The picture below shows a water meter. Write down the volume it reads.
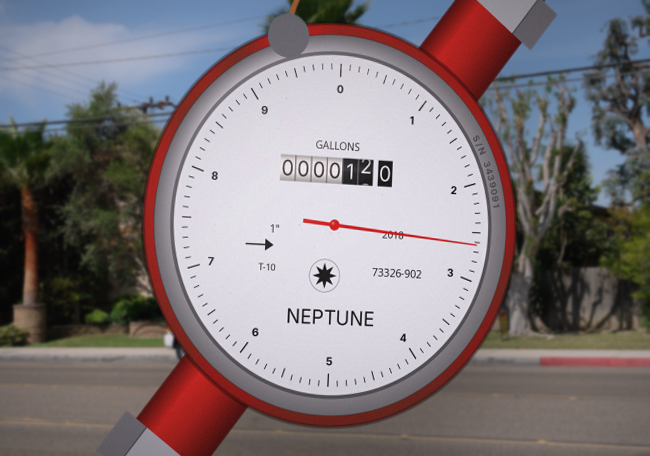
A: 122.6 gal
